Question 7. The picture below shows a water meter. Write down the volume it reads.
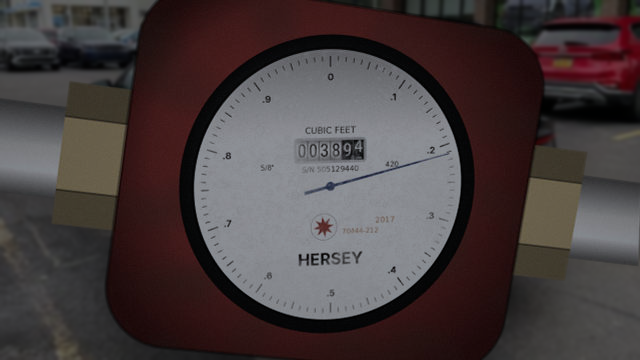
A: 3894.21 ft³
